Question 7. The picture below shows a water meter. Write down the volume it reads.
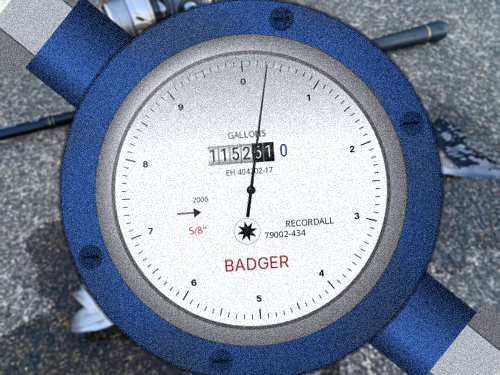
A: 1152610.3 gal
